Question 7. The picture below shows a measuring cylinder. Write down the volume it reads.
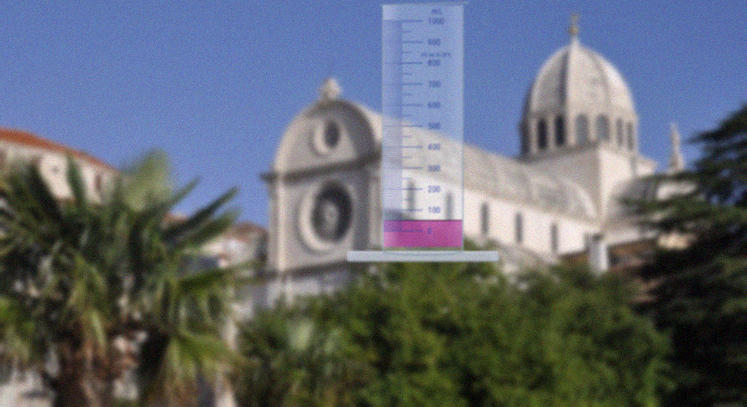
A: 50 mL
